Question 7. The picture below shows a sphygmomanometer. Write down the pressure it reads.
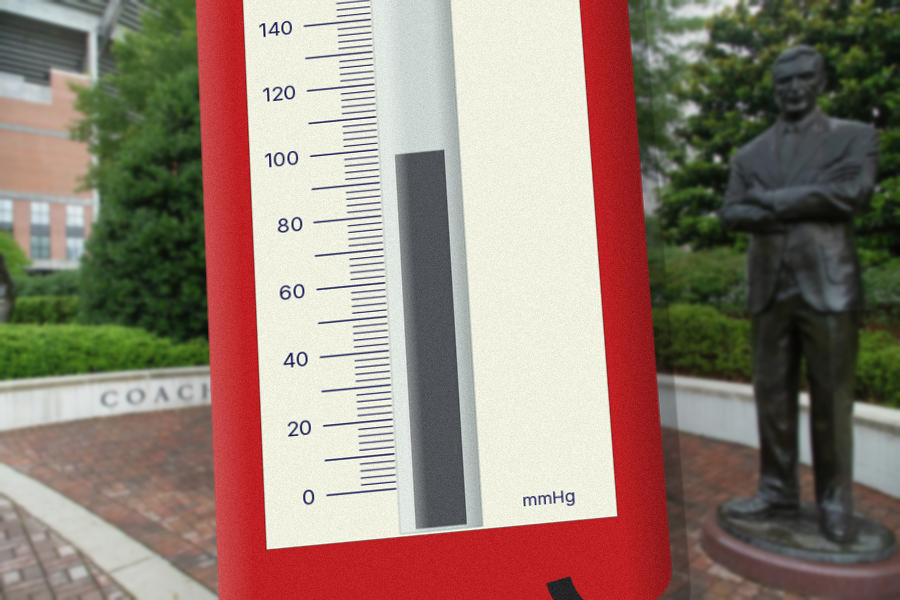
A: 98 mmHg
